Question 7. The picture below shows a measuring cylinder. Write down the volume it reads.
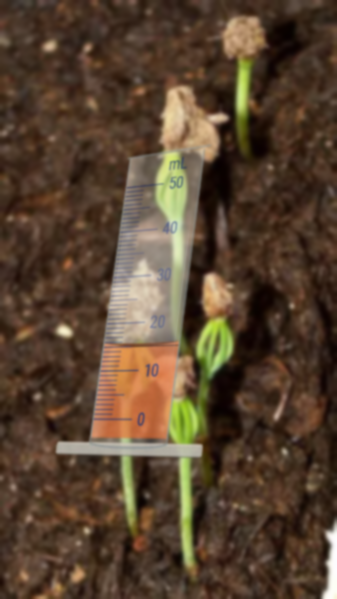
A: 15 mL
